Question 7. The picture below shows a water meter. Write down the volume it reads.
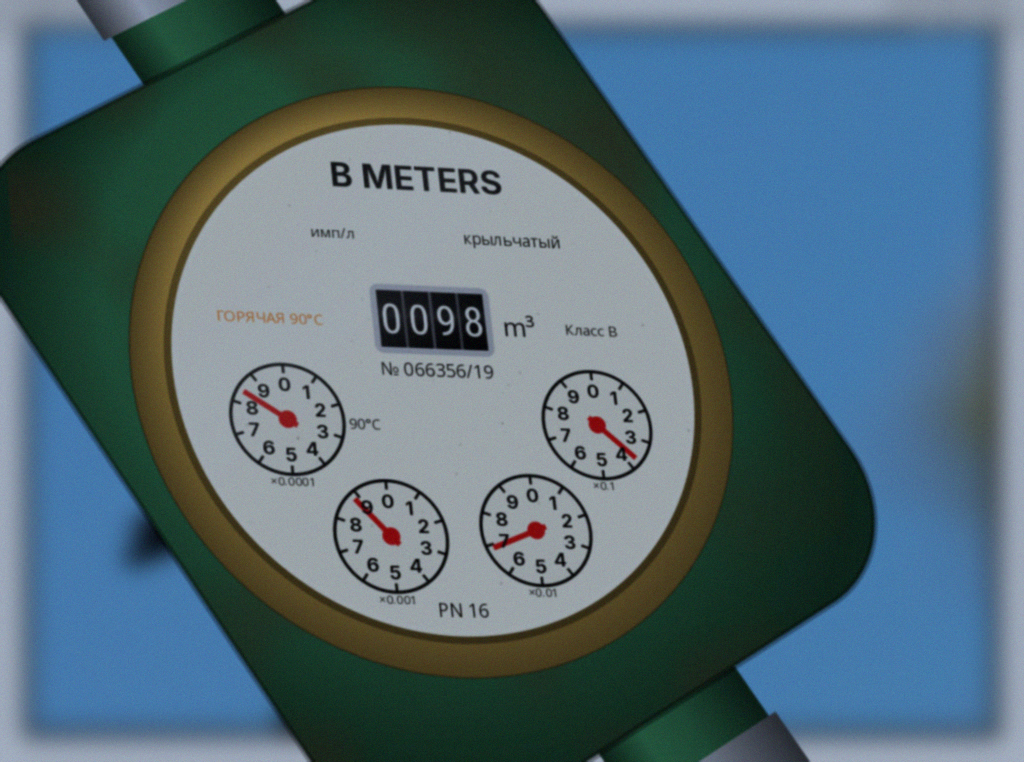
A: 98.3688 m³
